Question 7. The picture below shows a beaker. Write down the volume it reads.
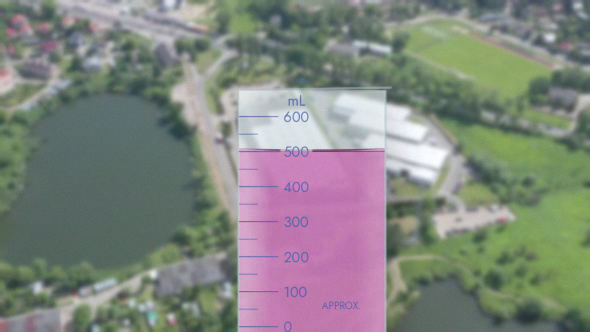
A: 500 mL
